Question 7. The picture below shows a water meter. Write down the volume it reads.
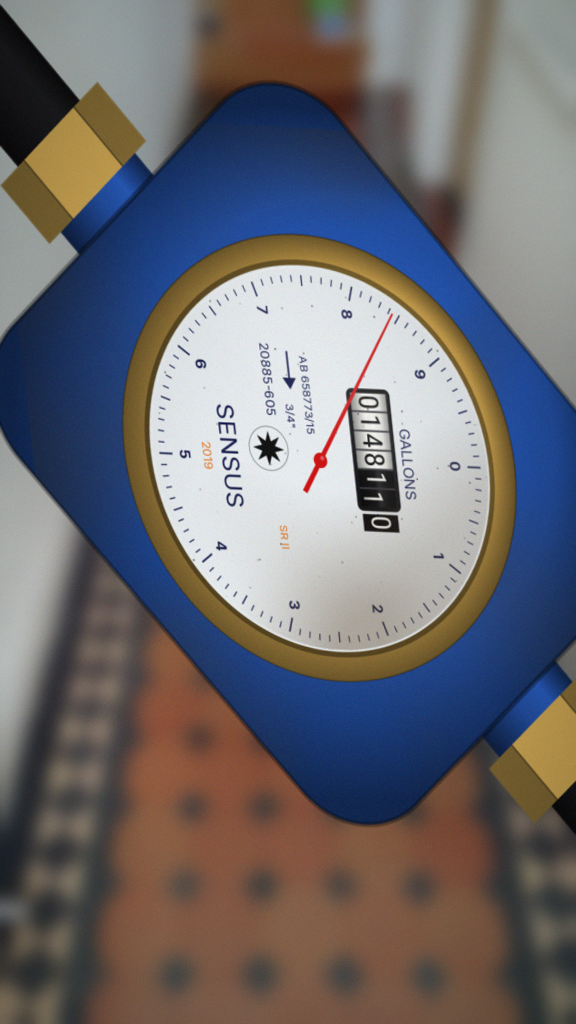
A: 148108.4 gal
